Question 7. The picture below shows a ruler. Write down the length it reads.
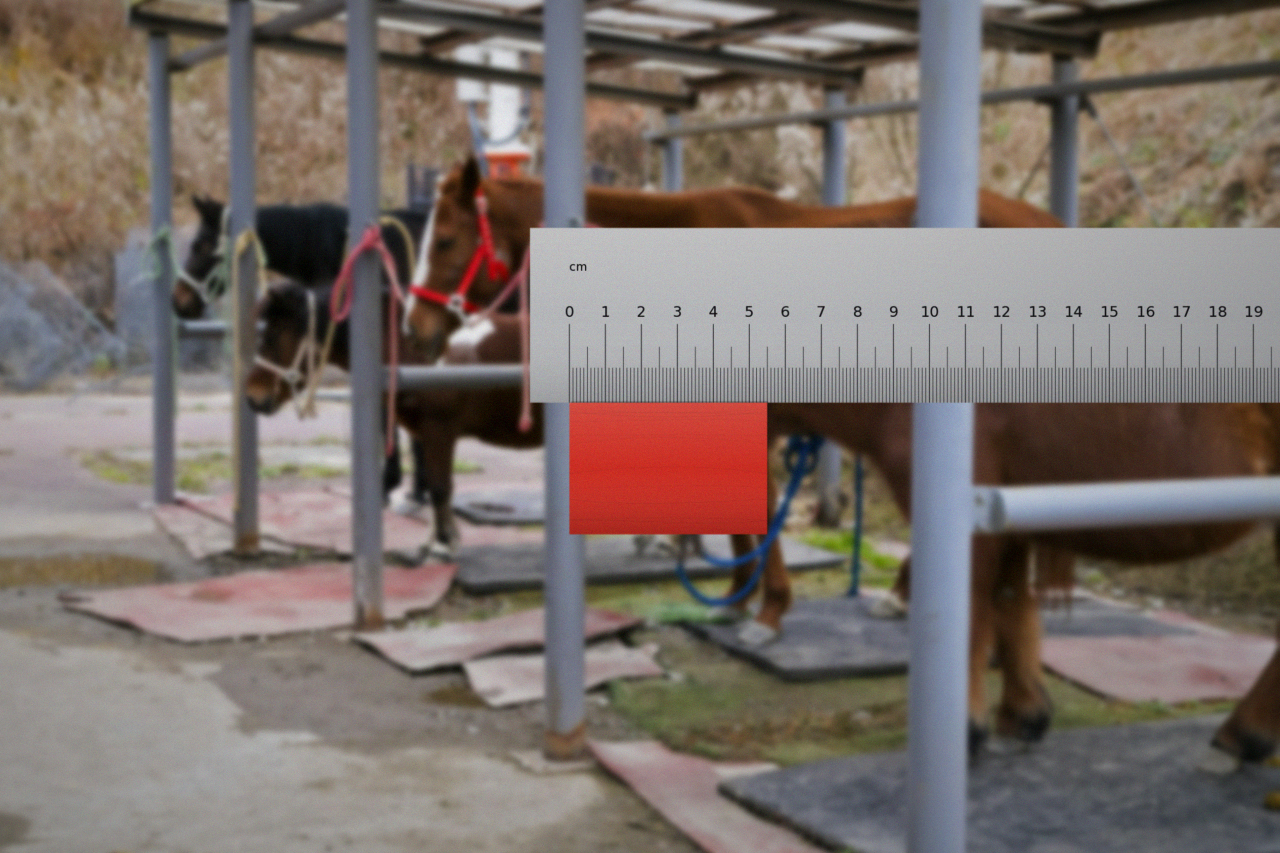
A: 5.5 cm
